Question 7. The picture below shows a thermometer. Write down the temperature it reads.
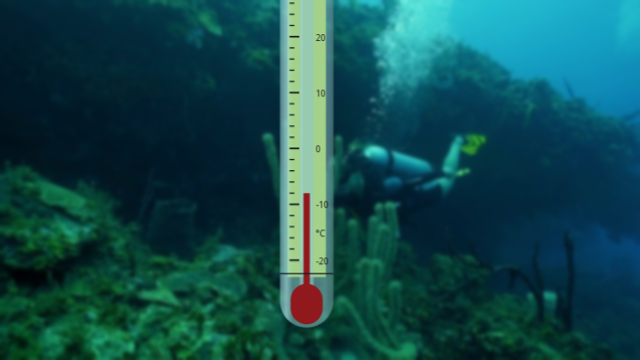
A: -8 °C
